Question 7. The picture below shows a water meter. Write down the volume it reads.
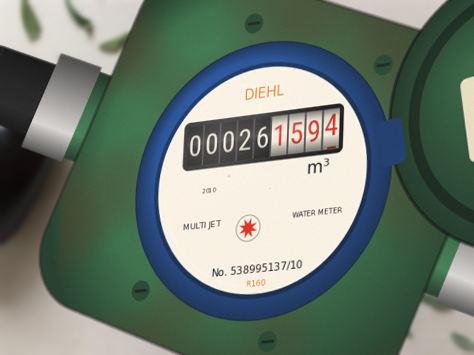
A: 26.1594 m³
